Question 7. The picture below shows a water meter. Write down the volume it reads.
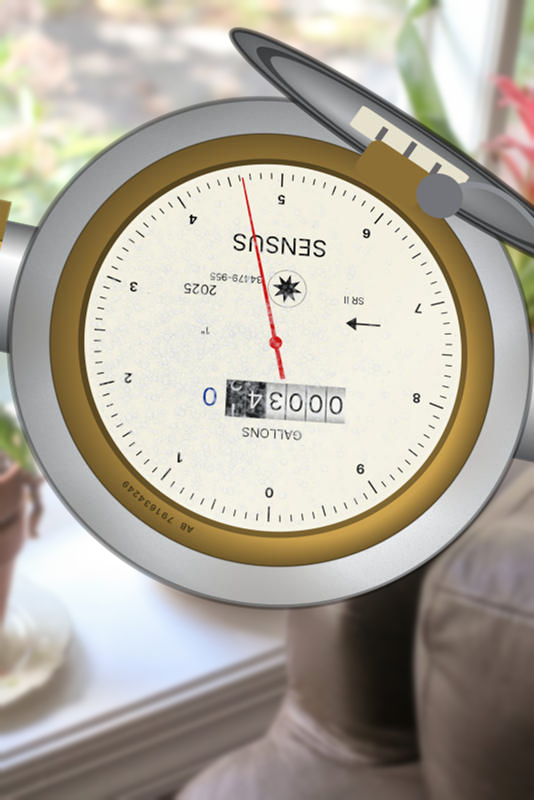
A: 3414.6 gal
